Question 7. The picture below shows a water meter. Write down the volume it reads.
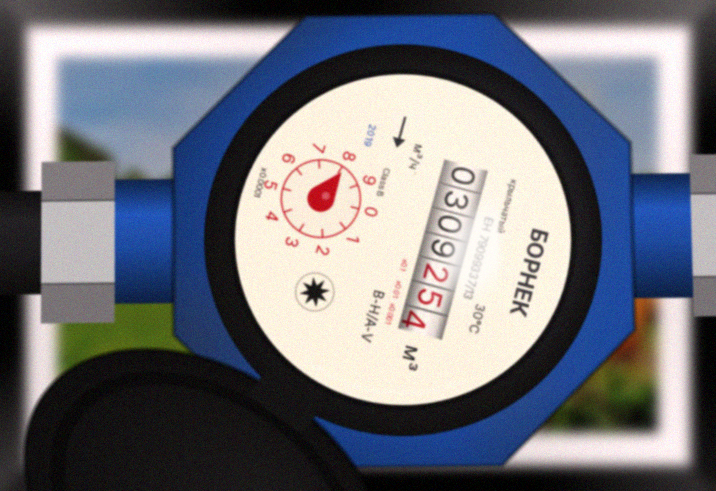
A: 309.2538 m³
